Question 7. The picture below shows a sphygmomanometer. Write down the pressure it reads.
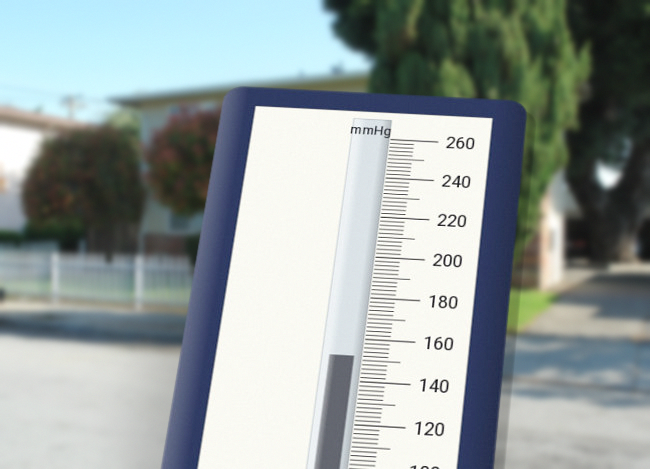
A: 152 mmHg
